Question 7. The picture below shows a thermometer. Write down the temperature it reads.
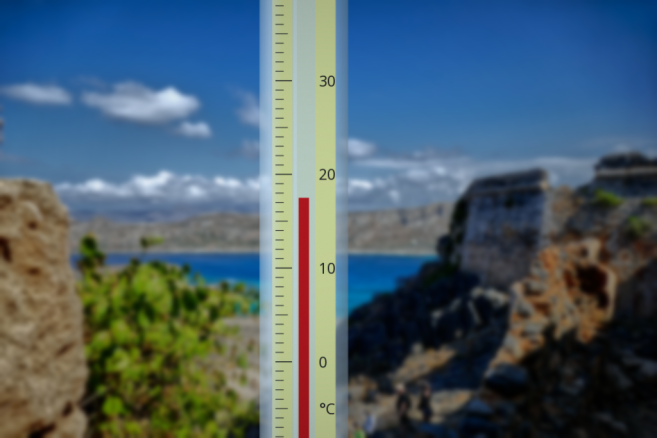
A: 17.5 °C
